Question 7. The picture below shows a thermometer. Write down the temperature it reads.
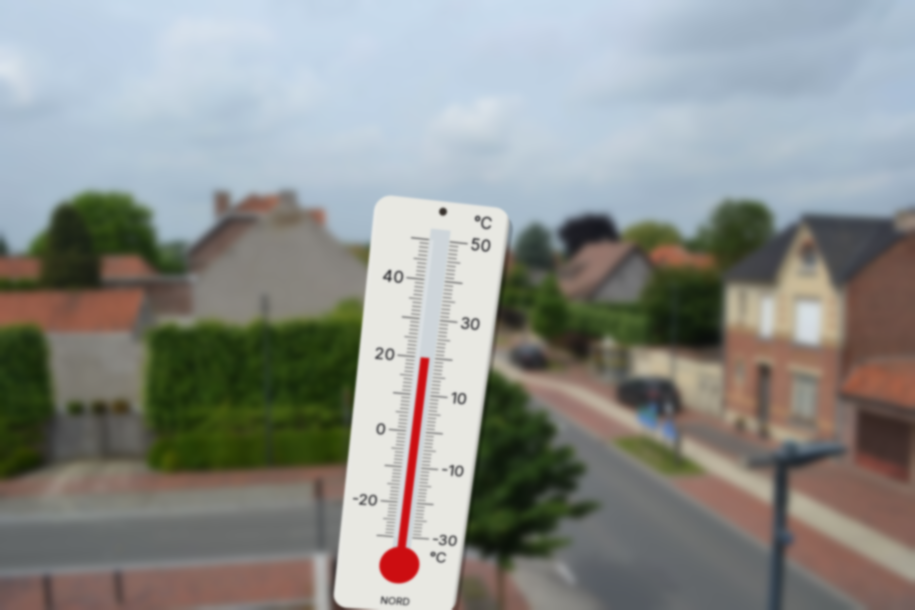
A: 20 °C
